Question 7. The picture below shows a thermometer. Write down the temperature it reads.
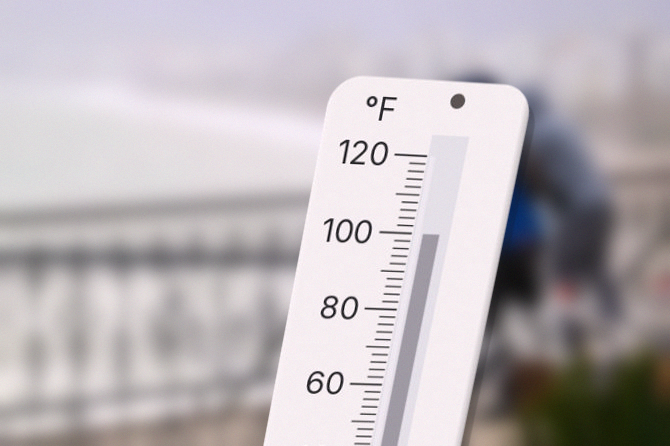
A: 100 °F
